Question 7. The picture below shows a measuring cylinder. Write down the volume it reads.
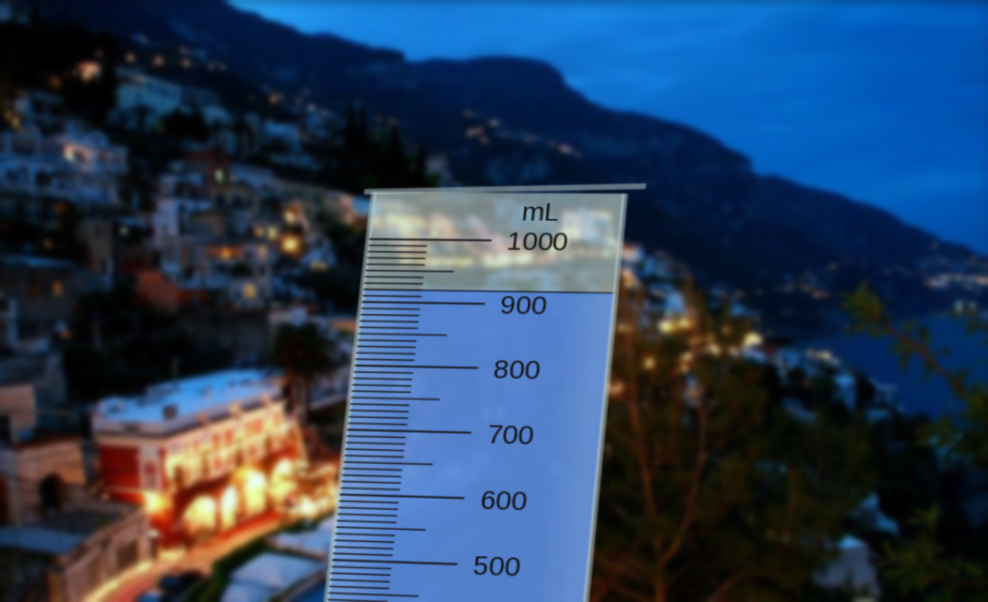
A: 920 mL
